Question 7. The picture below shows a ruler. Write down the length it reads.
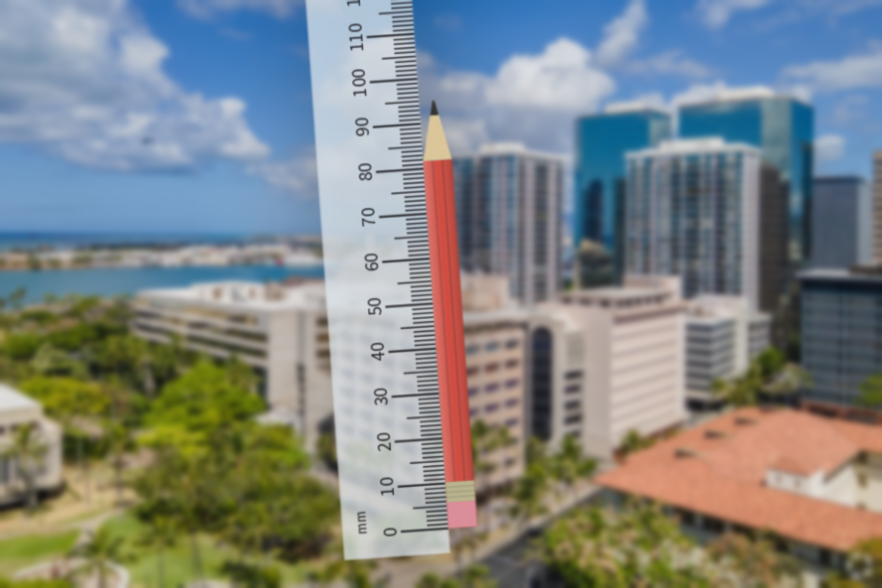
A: 95 mm
